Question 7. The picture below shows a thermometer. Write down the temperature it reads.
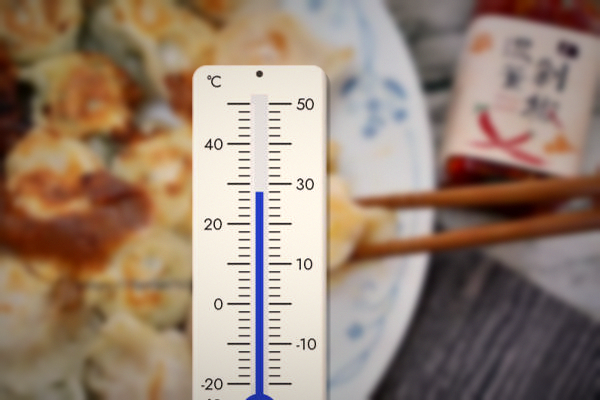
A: 28 °C
